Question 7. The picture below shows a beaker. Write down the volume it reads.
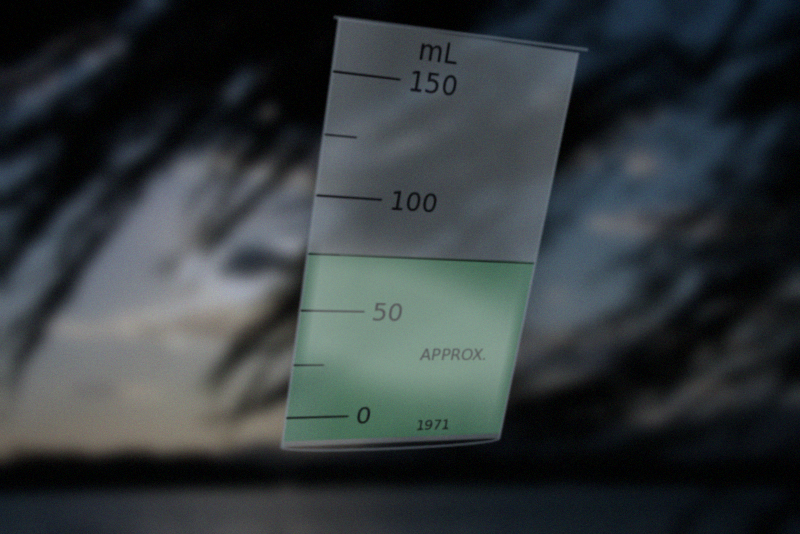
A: 75 mL
